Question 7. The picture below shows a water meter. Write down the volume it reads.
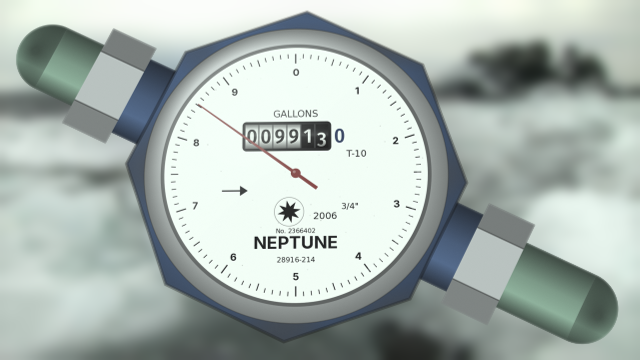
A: 99128.5 gal
